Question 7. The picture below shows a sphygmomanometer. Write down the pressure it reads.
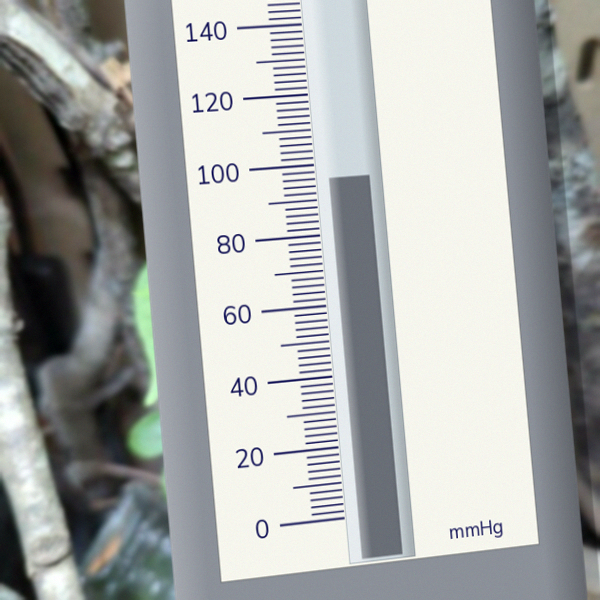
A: 96 mmHg
